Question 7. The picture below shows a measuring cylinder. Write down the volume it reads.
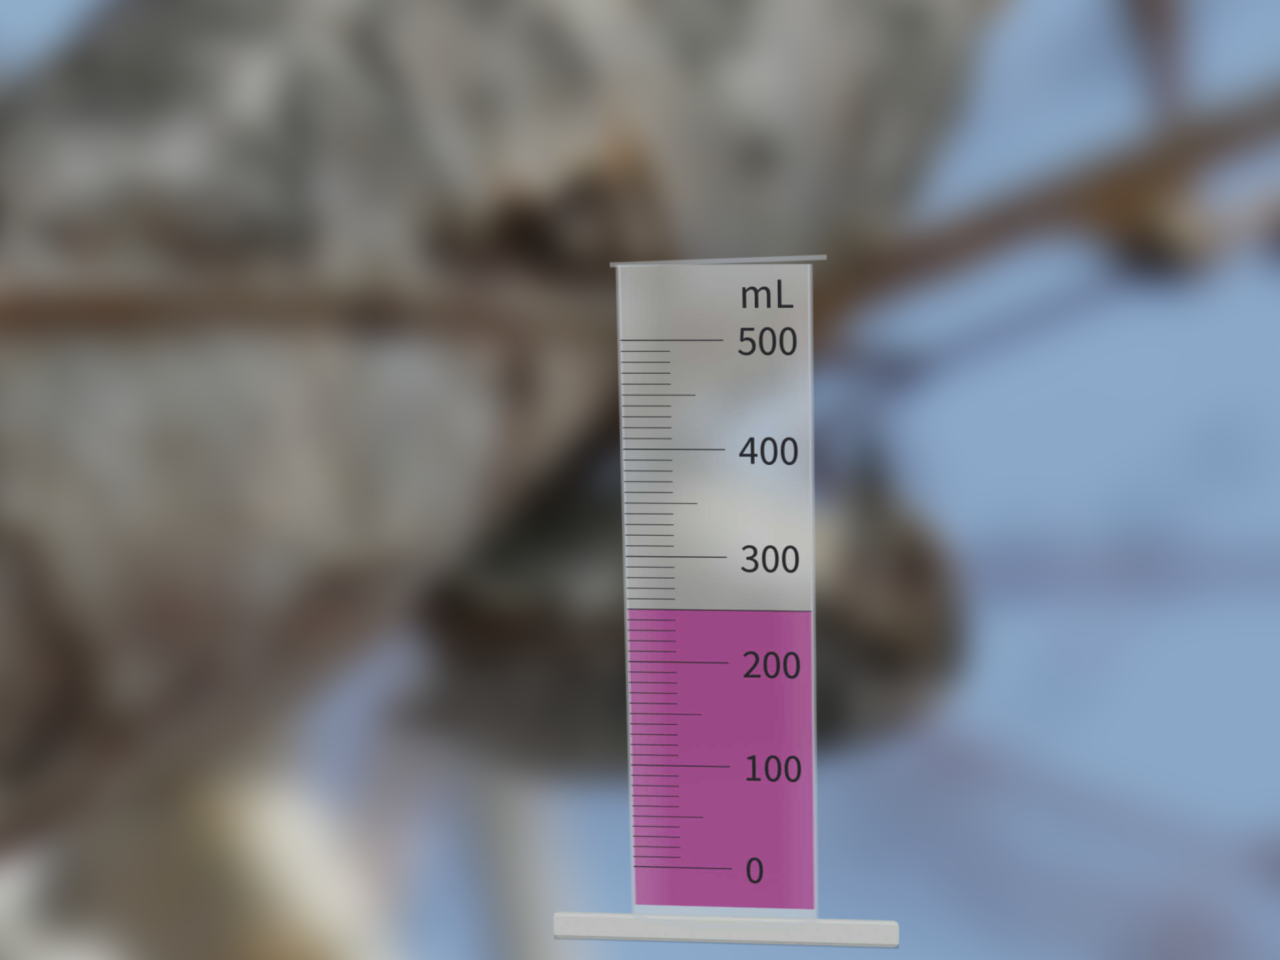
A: 250 mL
